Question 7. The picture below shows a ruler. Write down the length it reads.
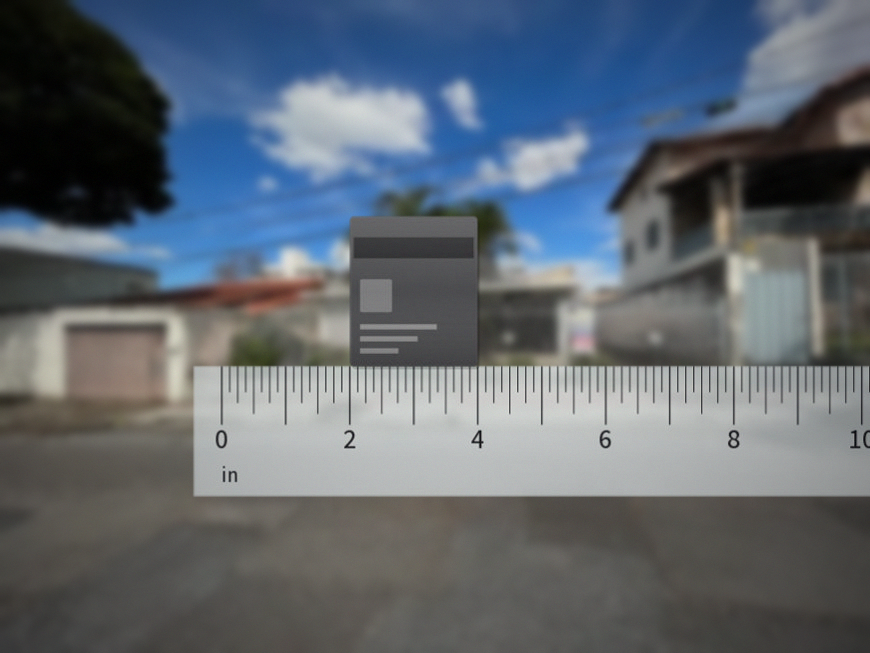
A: 2 in
